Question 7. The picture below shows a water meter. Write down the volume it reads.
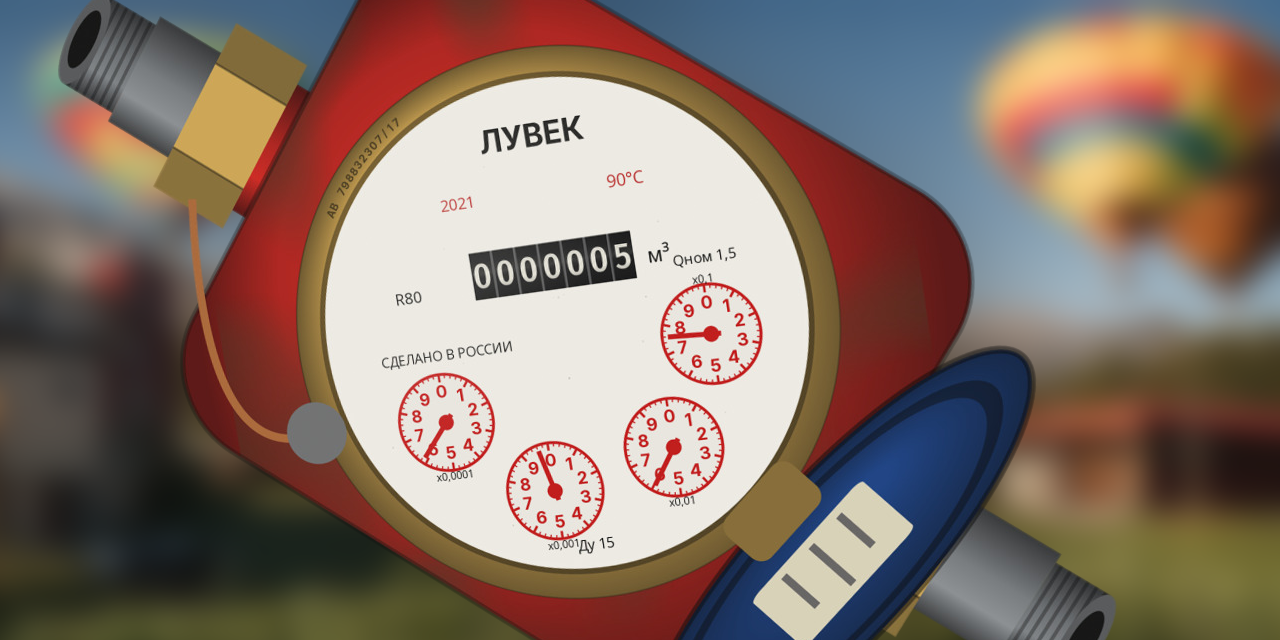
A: 5.7596 m³
